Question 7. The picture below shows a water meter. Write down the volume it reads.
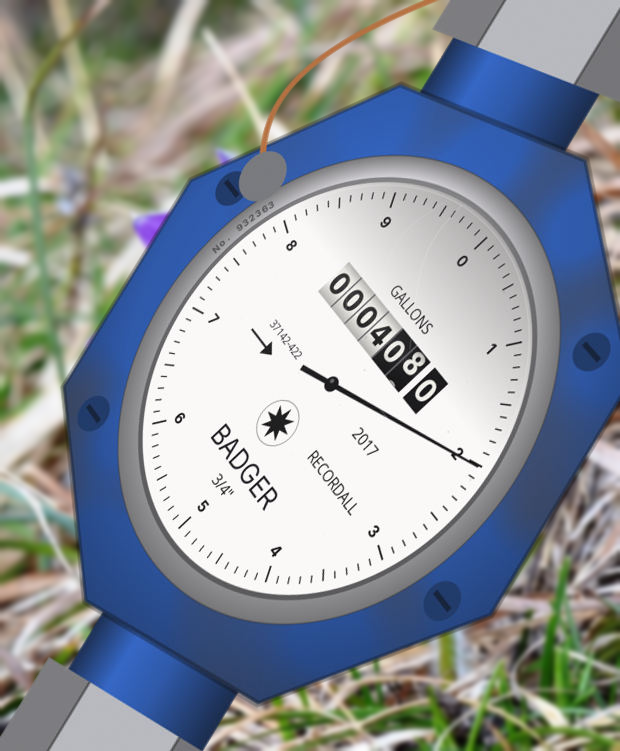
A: 4082.0 gal
